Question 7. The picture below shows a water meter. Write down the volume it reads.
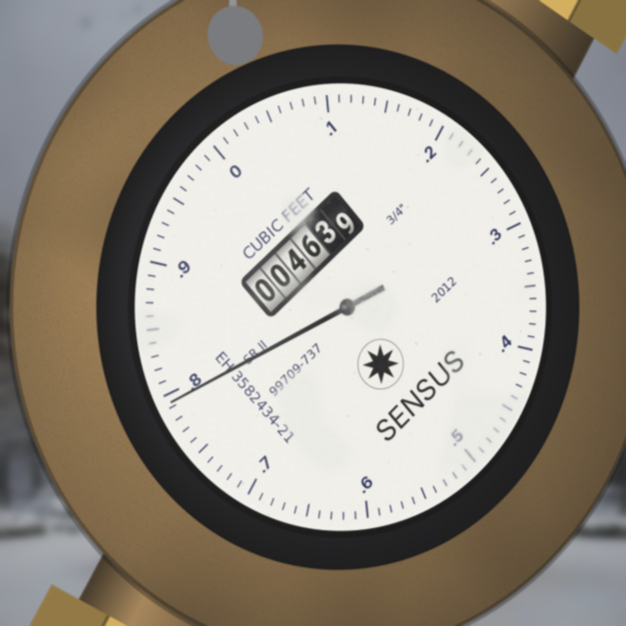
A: 4638.79 ft³
